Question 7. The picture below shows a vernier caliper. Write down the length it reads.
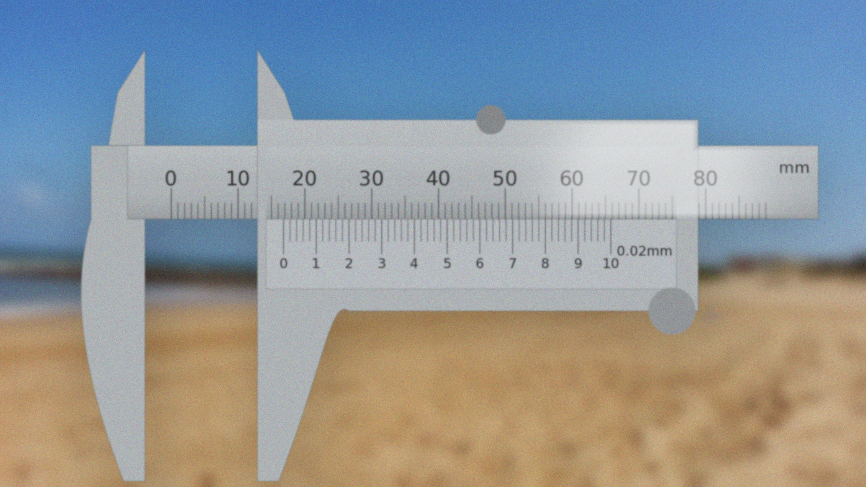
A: 16.8 mm
